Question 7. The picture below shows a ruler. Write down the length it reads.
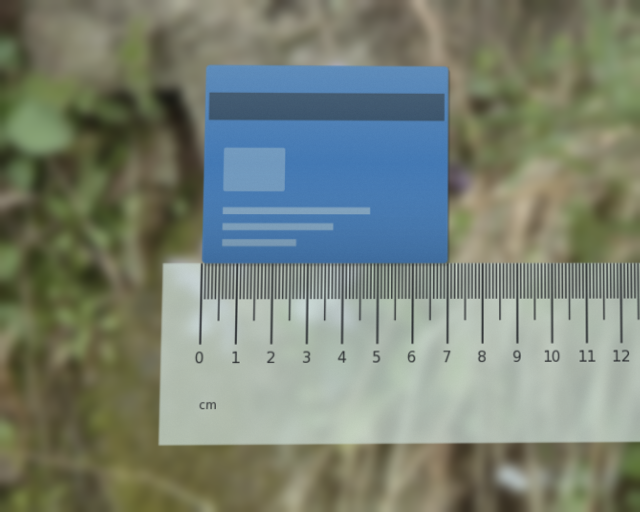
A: 7 cm
